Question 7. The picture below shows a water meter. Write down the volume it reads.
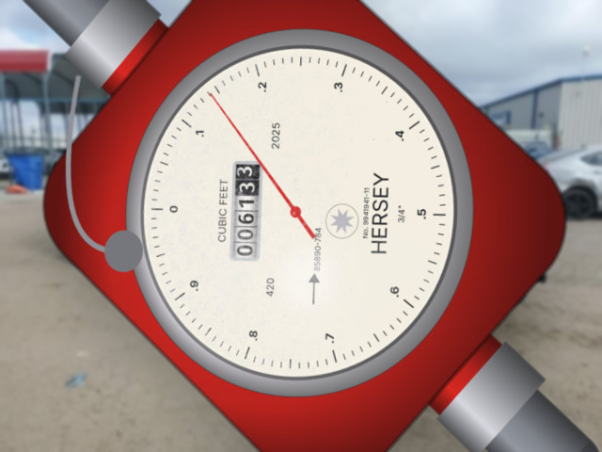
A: 6133.14 ft³
